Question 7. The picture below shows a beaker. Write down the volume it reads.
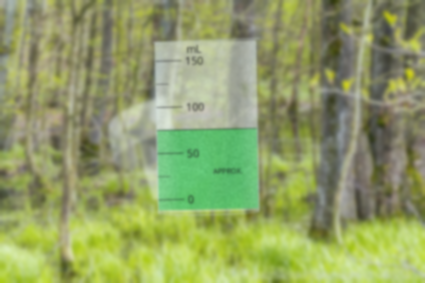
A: 75 mL
